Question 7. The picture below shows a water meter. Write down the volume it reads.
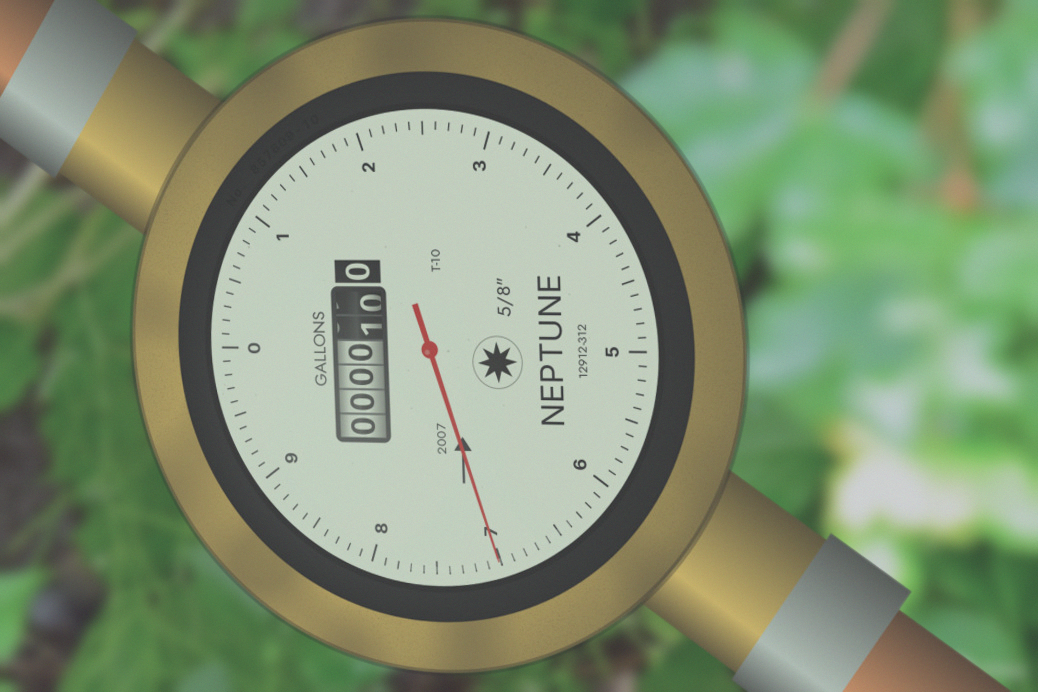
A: 97.0 gal
